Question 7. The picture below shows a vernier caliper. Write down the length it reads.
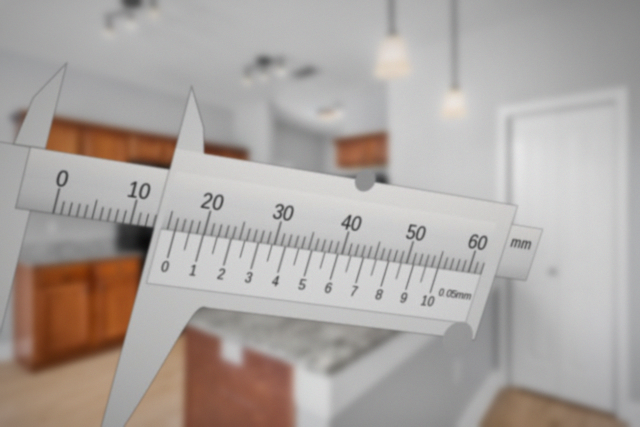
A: 16.0 mm
